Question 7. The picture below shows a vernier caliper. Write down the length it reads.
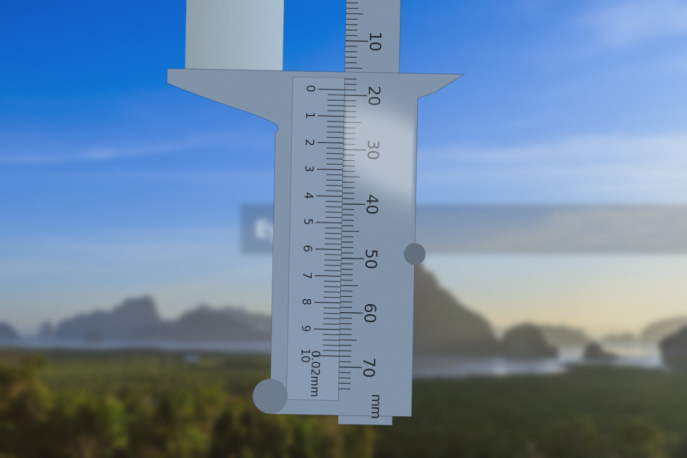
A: 19.0 mm
